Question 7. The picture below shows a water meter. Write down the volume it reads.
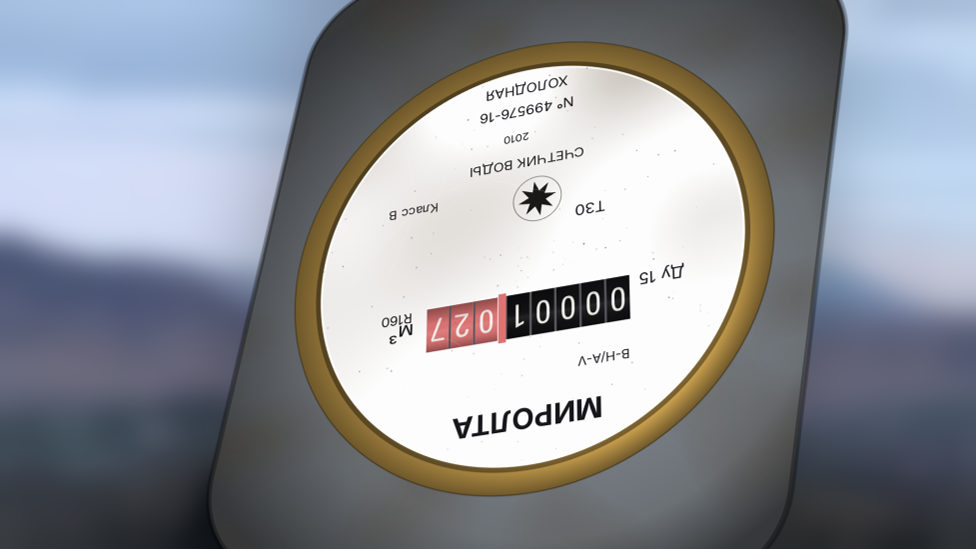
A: 1.027 m³
